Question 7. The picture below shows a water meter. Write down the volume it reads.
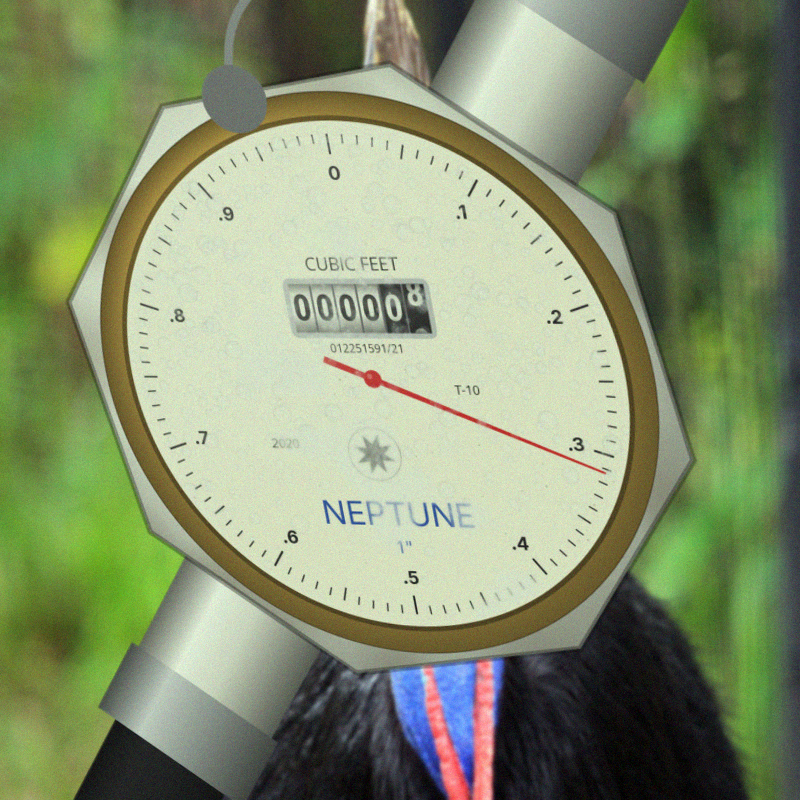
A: 8.31 ft³
